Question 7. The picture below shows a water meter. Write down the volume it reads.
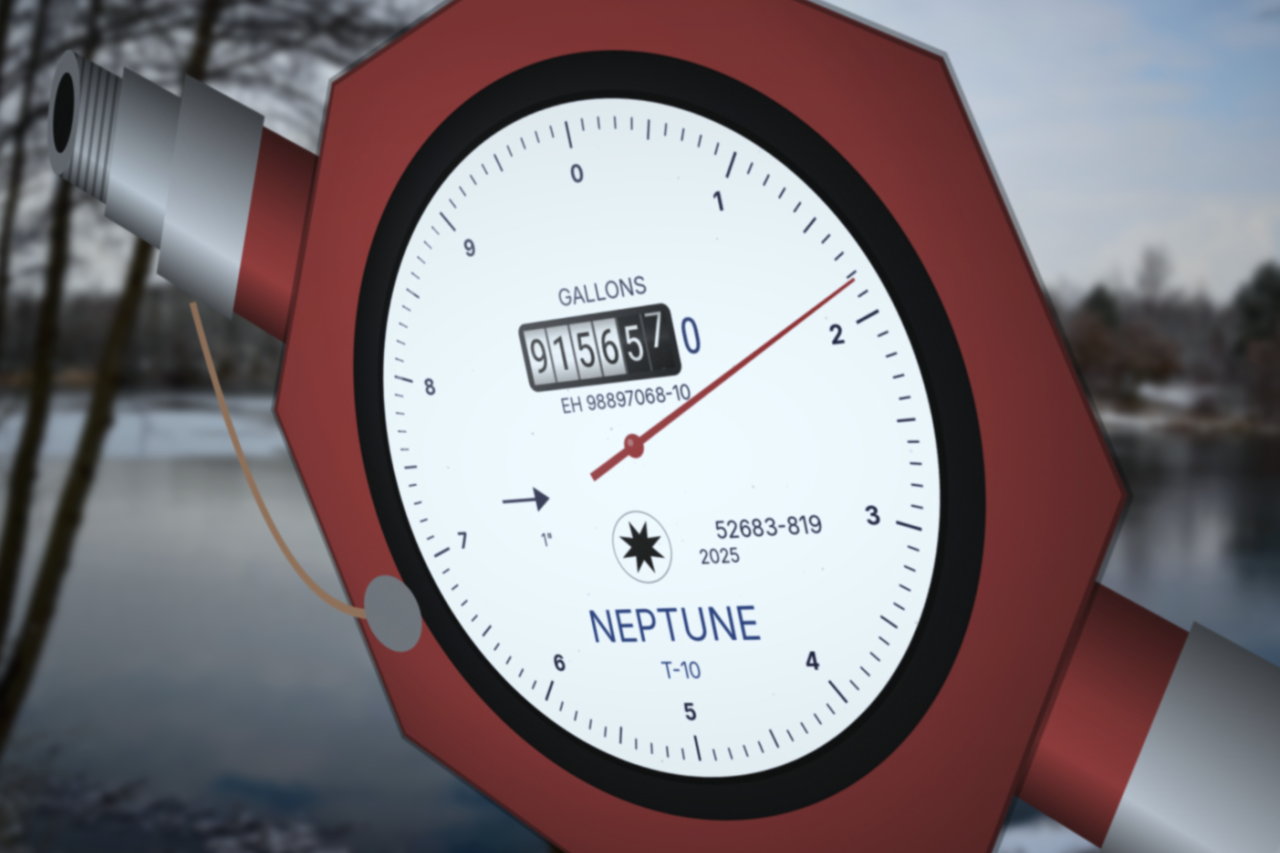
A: 9156571.8 gal
